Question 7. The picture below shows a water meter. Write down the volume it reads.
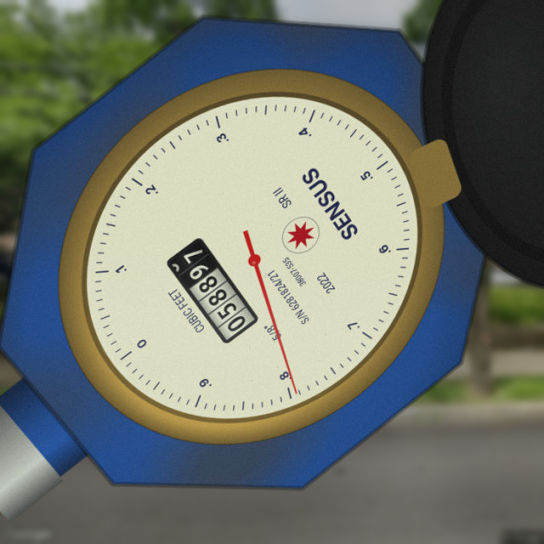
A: 58896.79 ft³
